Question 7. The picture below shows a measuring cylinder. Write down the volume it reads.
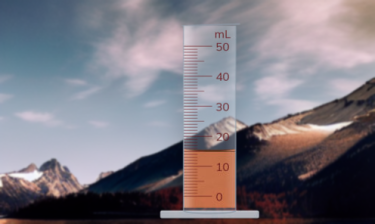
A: 15 mL
